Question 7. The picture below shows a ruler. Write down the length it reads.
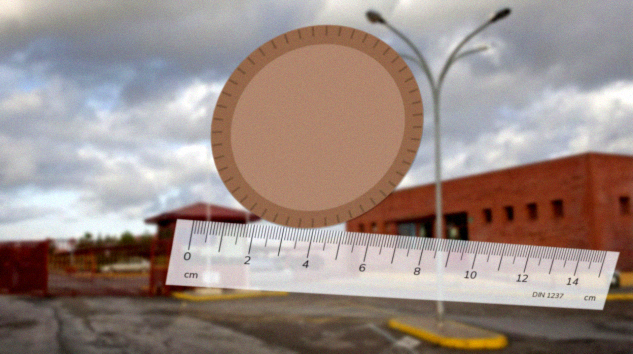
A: 7 cm
